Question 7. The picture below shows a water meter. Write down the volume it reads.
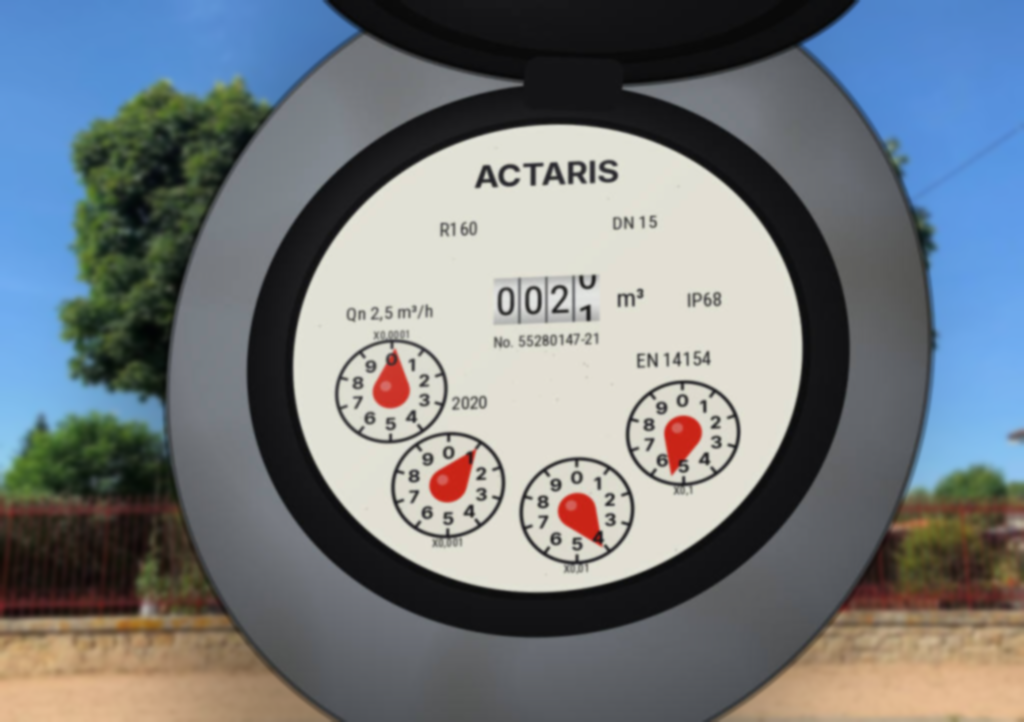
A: 20.5410 m³
